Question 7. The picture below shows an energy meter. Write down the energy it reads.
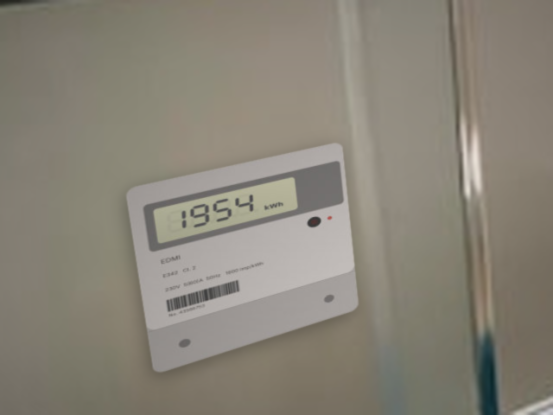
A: 1954 kWh
